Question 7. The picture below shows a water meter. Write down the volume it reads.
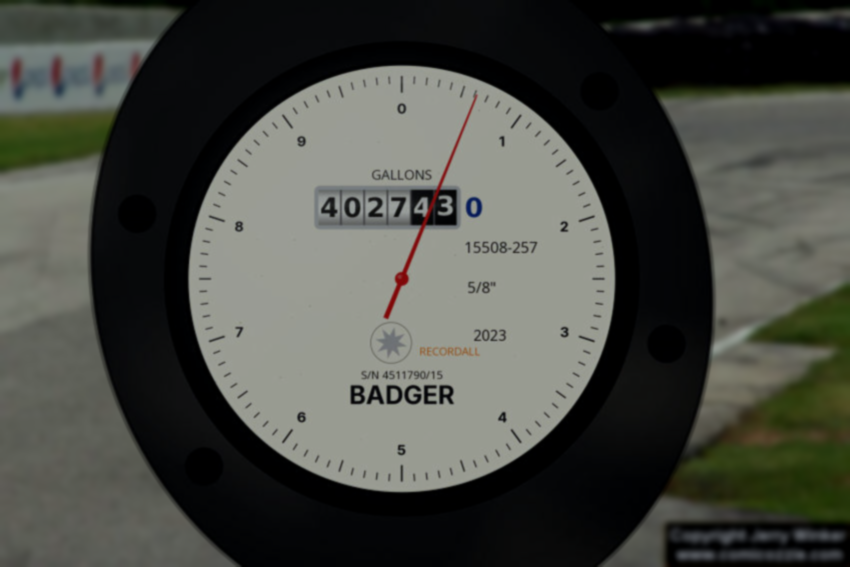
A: 4027430.6 gal
